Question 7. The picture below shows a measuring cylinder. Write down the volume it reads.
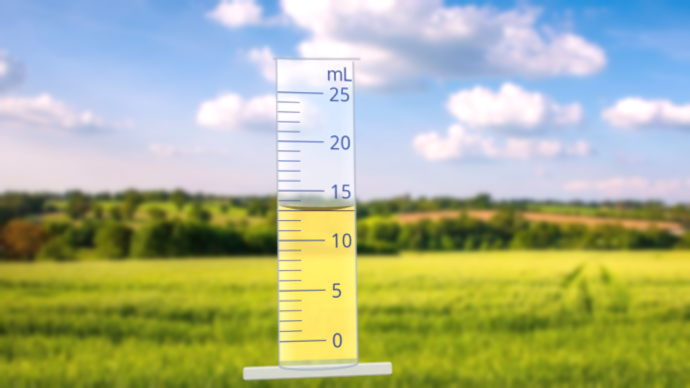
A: 13 mL
